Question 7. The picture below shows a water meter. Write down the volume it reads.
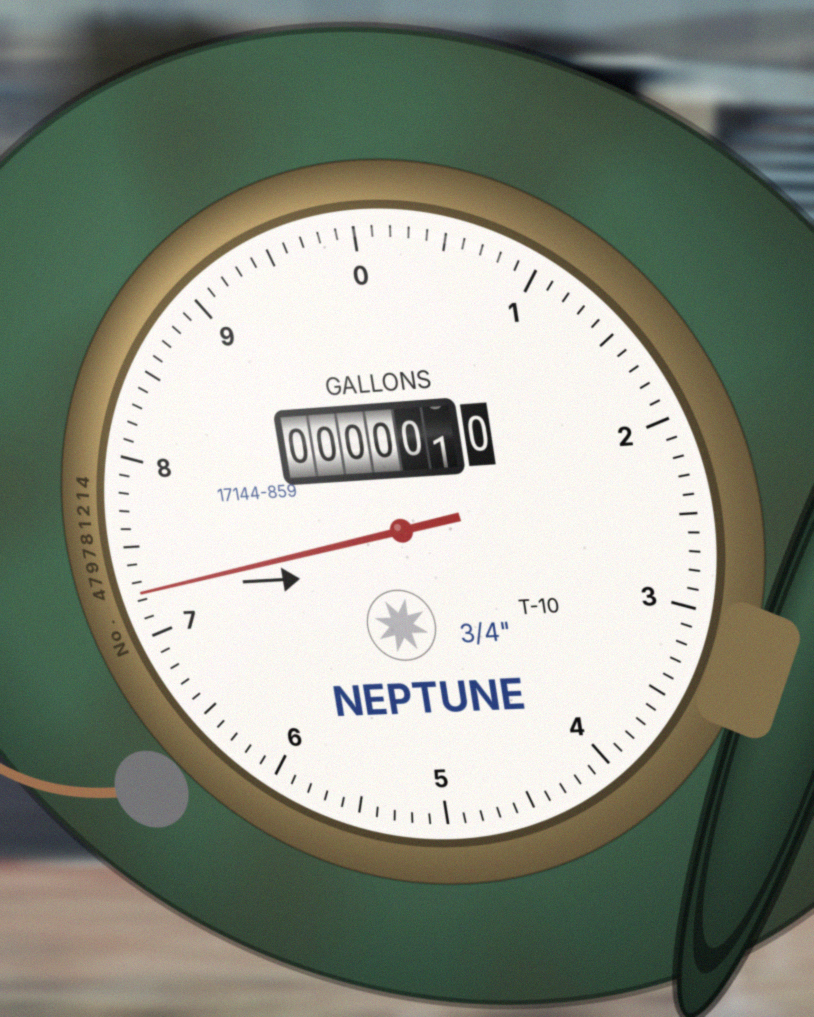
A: 7.2 gal
